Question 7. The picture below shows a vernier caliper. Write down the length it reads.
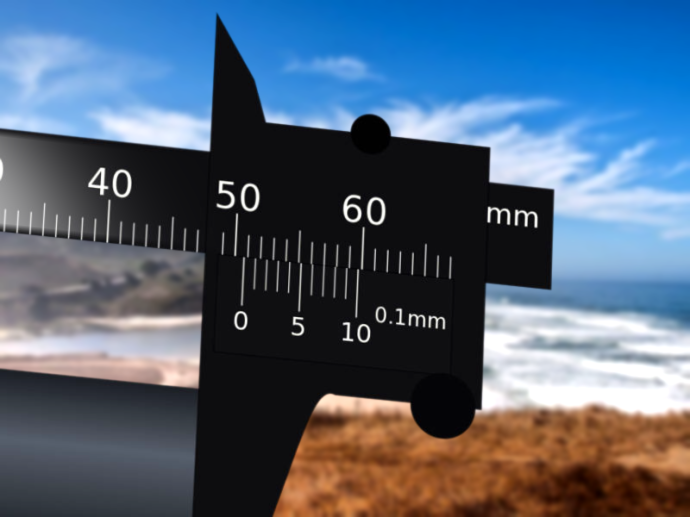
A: 50.7 mm
